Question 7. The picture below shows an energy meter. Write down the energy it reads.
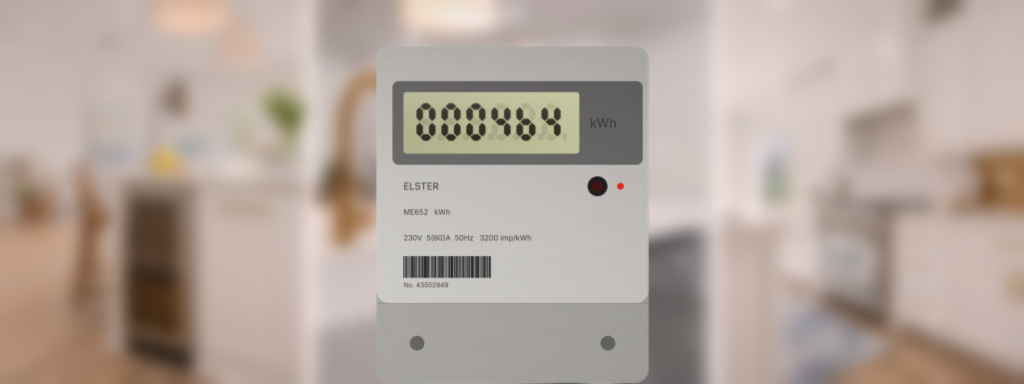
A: 464 kWh
